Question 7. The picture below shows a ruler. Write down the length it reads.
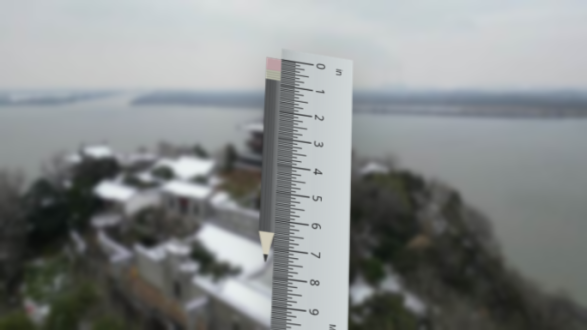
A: 7.5 in
